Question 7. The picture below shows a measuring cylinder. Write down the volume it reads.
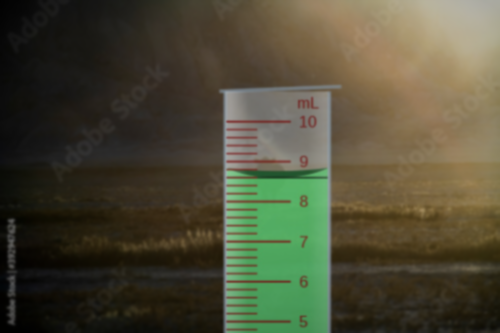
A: 8.6 mL
